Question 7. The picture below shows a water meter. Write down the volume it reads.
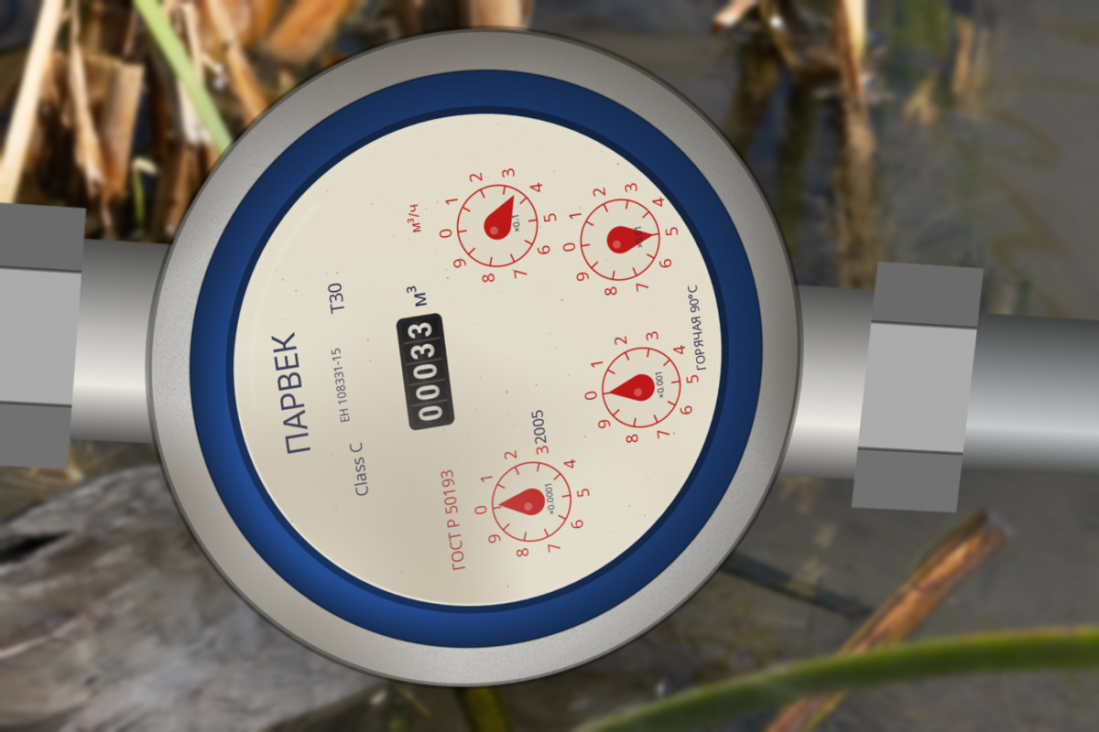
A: 33.3500 m³
